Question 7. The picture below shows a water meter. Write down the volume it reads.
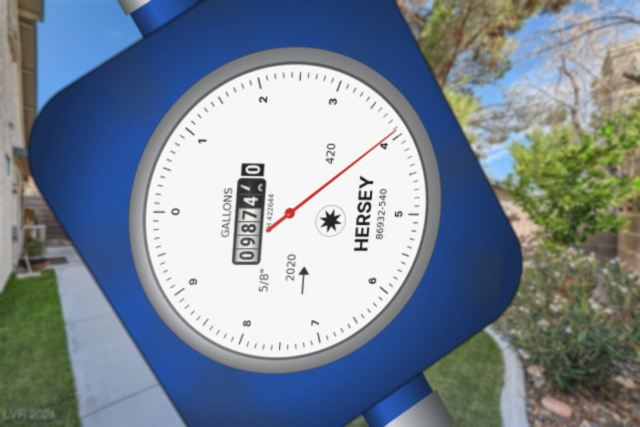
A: 987473.9 gal
